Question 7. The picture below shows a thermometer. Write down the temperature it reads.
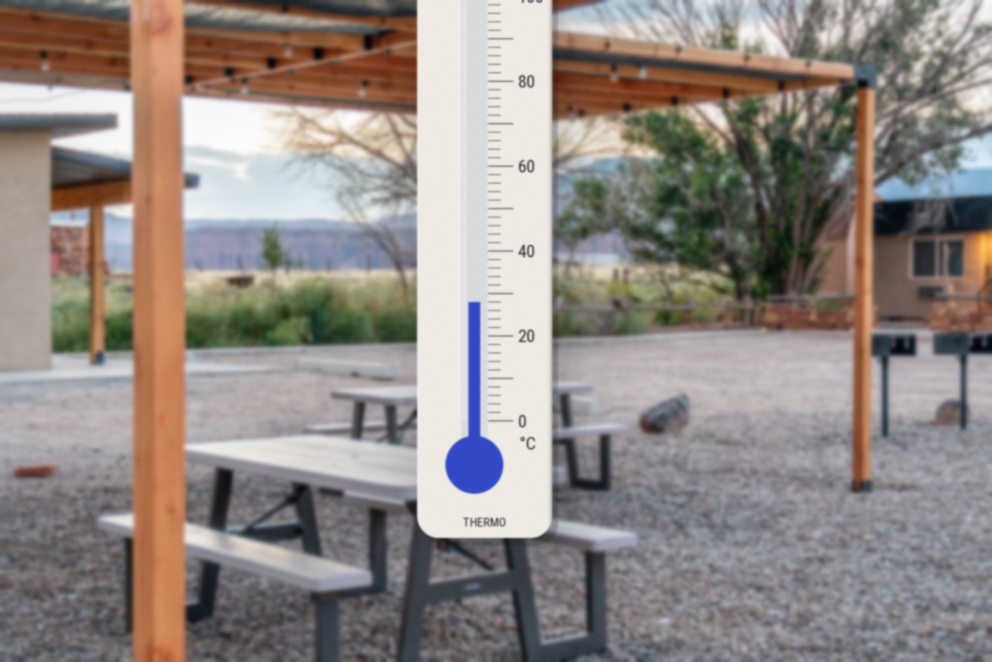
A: 28 °C
